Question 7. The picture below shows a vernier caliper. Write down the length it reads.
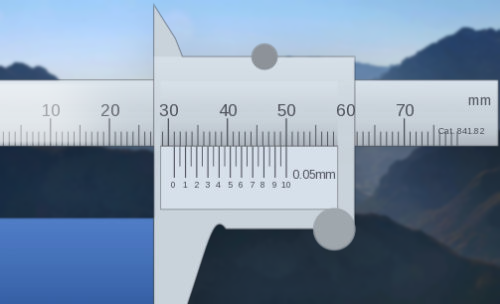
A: 31.0 mm
